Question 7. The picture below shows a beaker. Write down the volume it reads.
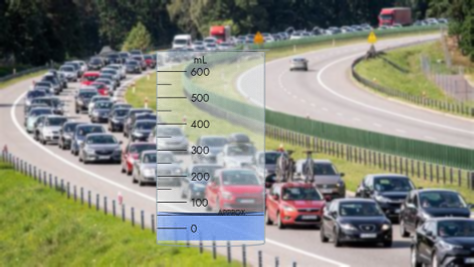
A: 50 mL
